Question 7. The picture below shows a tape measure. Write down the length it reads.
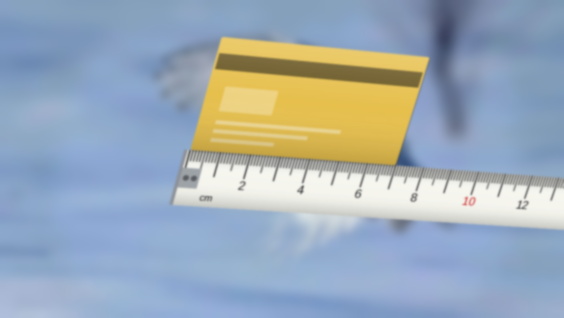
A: 7 cm
